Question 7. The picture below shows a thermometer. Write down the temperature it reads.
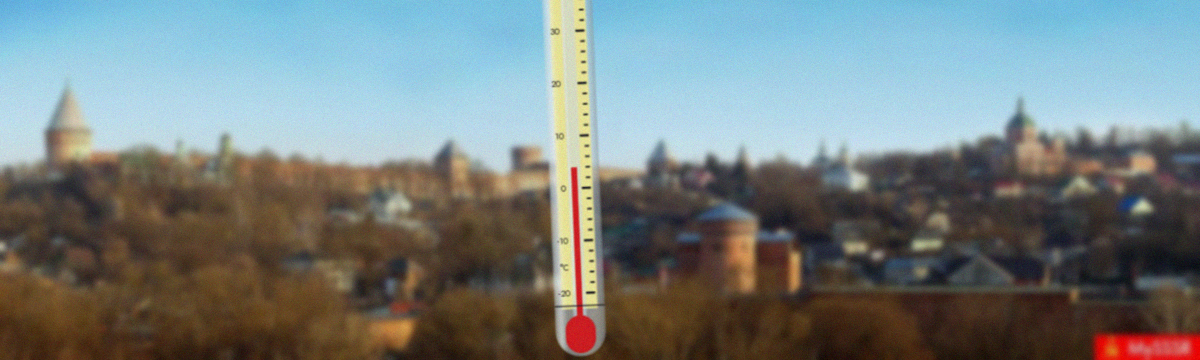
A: 4 °C
